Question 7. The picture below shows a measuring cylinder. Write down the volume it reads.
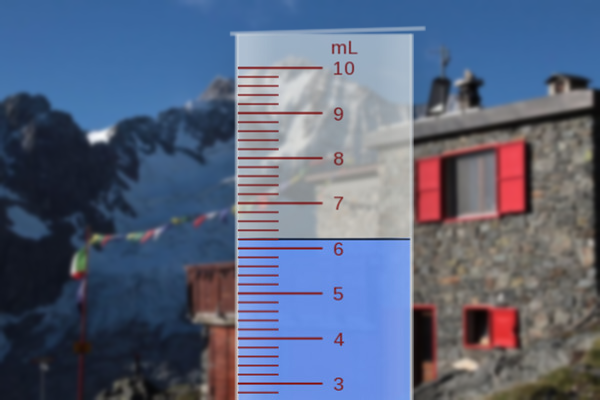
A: 6.2 mL
